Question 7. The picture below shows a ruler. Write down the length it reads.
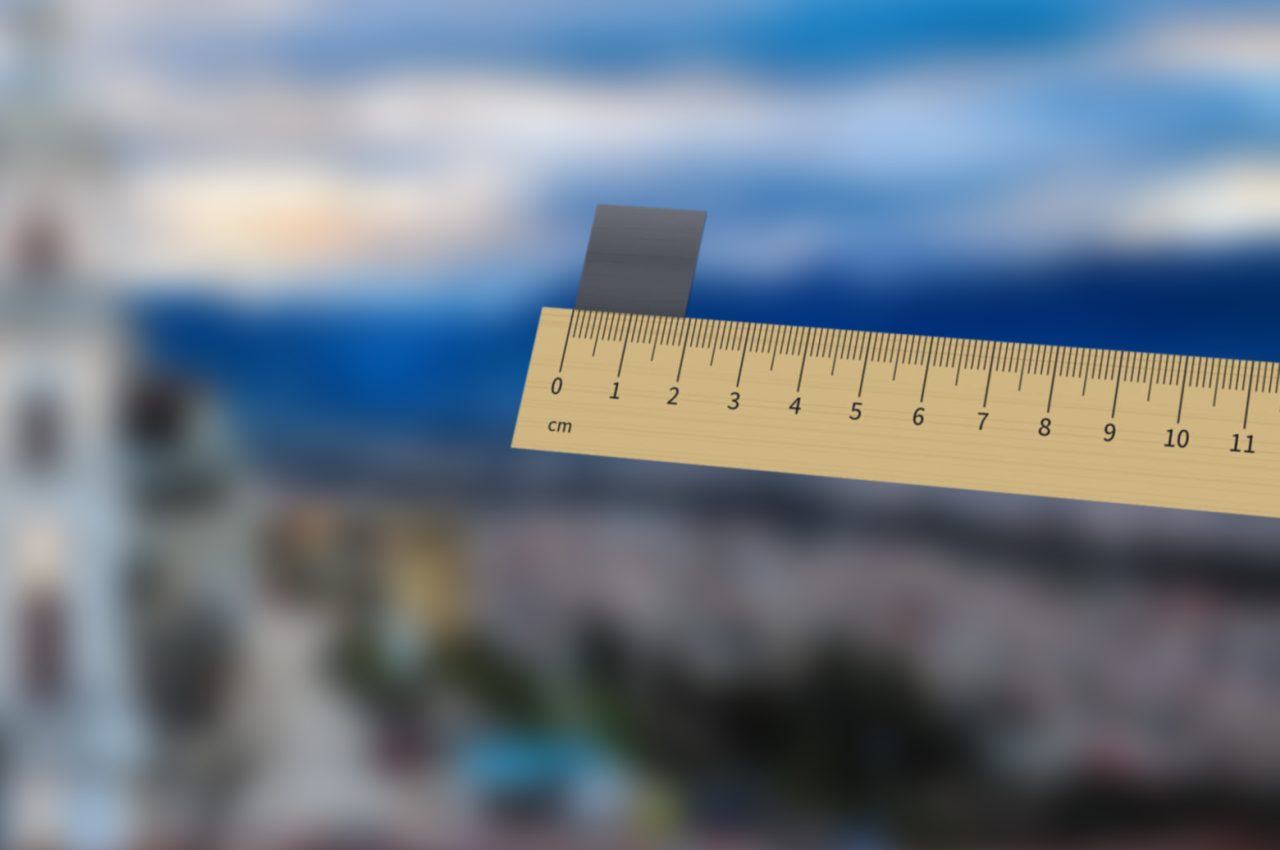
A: 1.9 cm
